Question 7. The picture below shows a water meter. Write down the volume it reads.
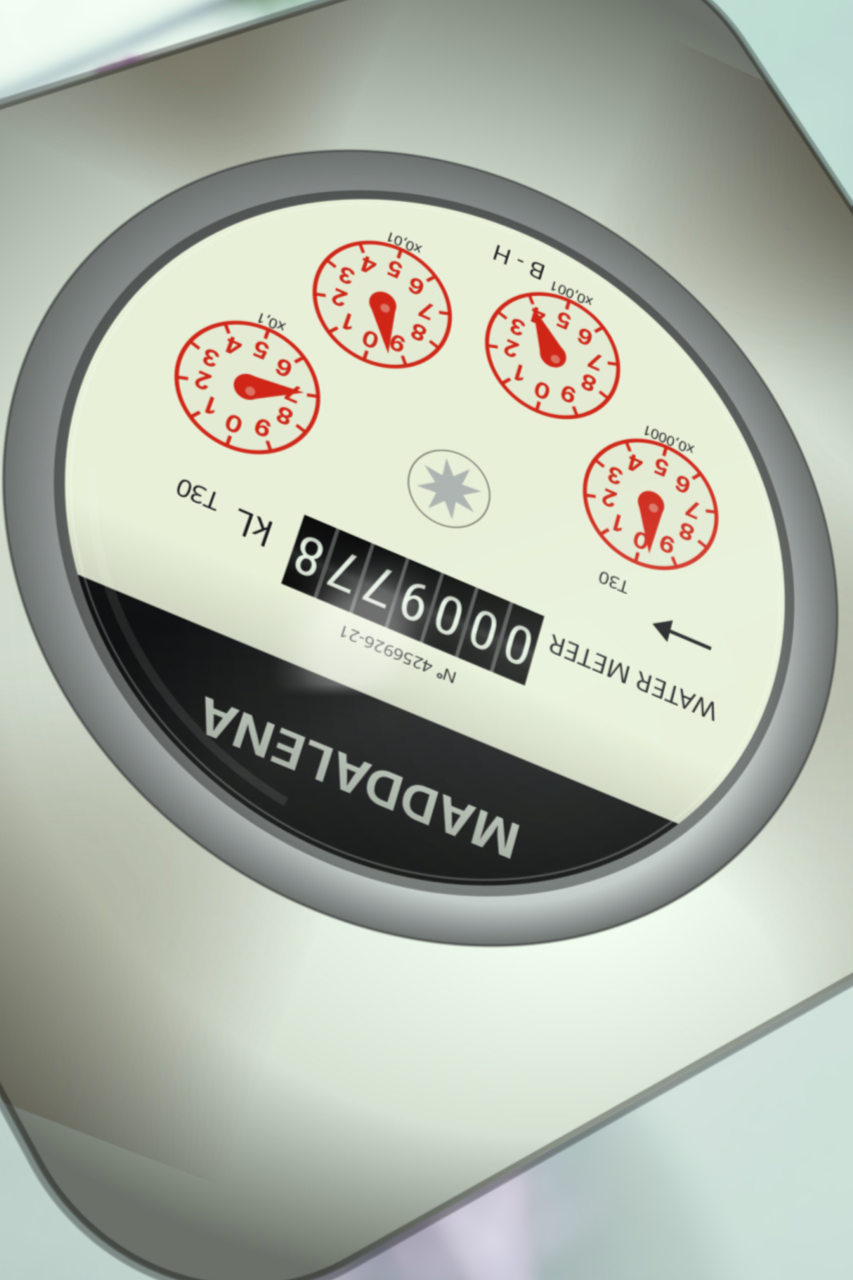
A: 9778.6939 kL
